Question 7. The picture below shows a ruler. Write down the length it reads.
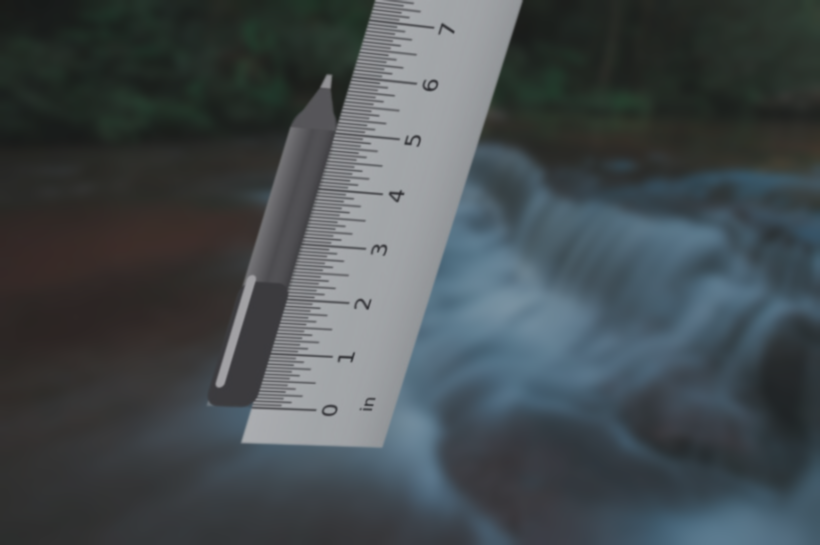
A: 6 in
